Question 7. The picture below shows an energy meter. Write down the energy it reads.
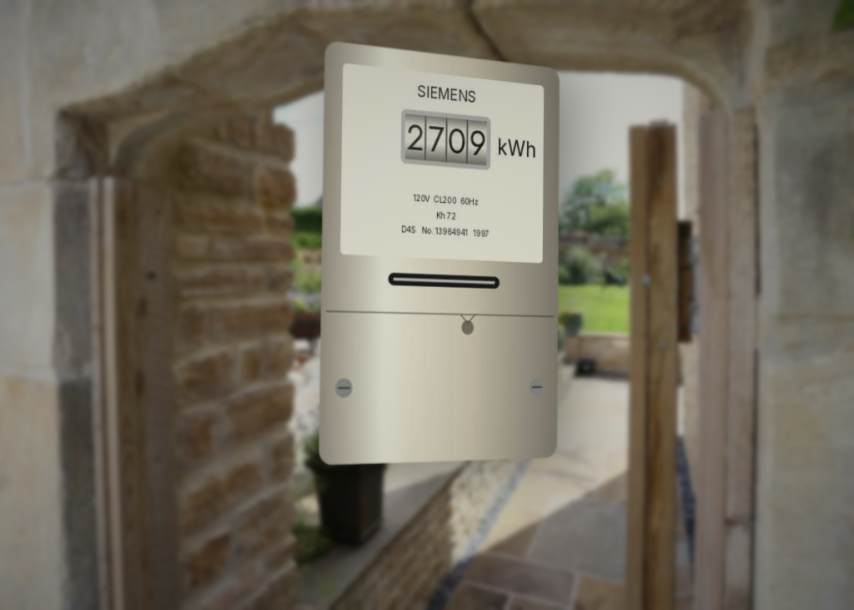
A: 2709 kWh
